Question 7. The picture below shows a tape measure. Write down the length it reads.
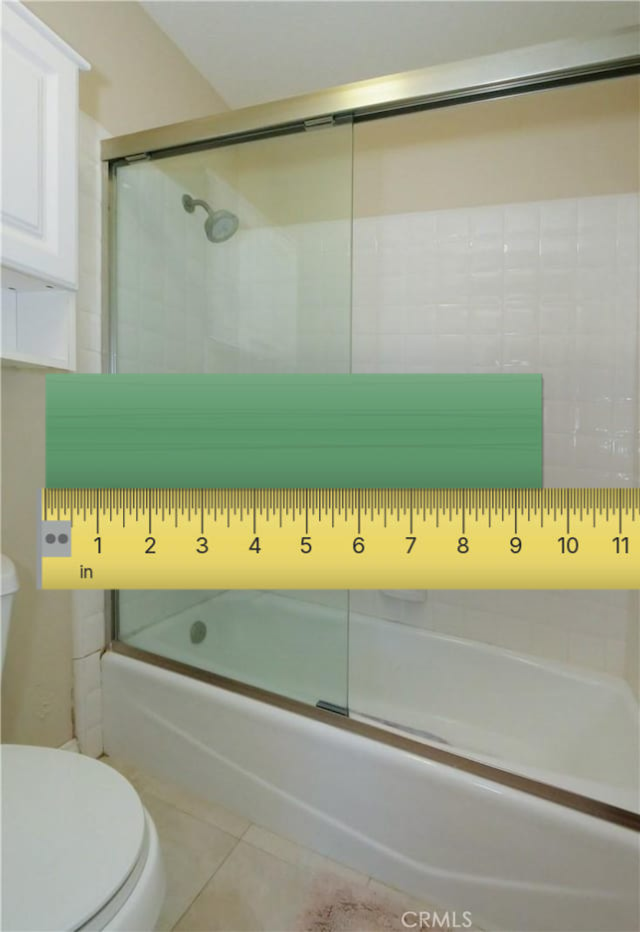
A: 9.5 in
